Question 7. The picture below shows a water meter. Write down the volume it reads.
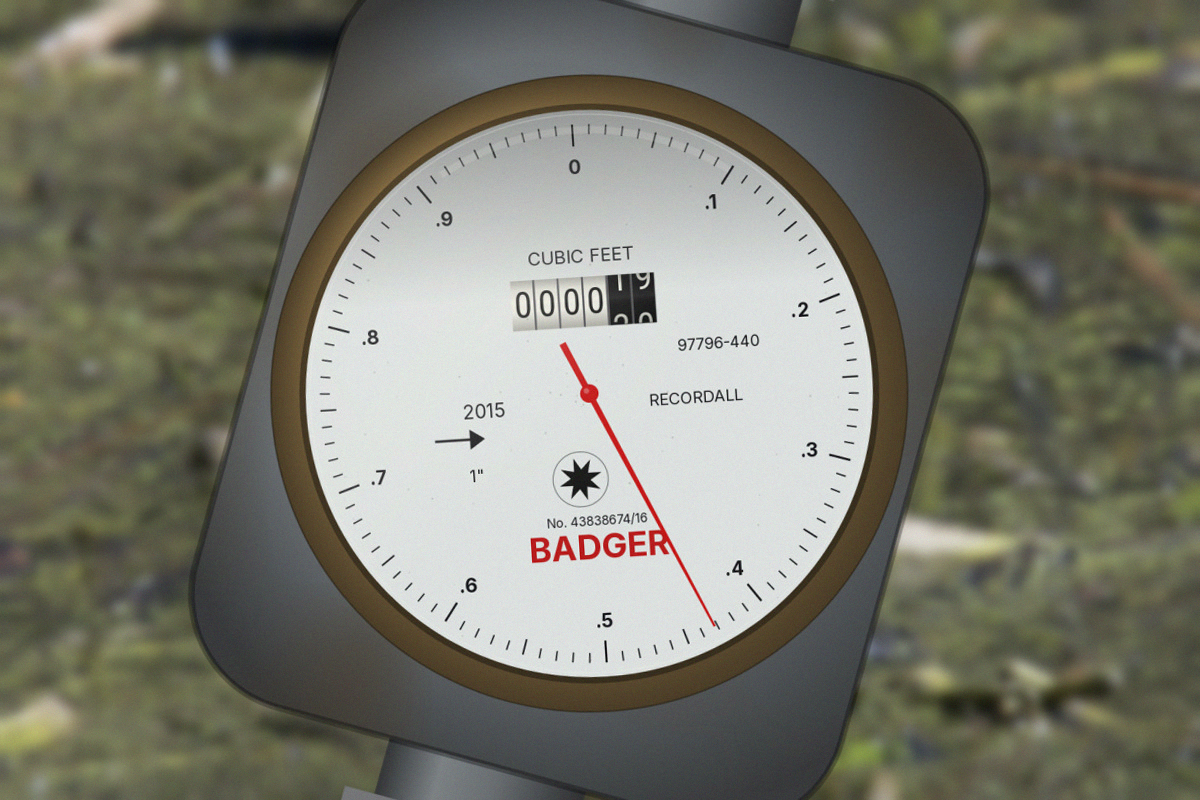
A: 19.43 ft³
